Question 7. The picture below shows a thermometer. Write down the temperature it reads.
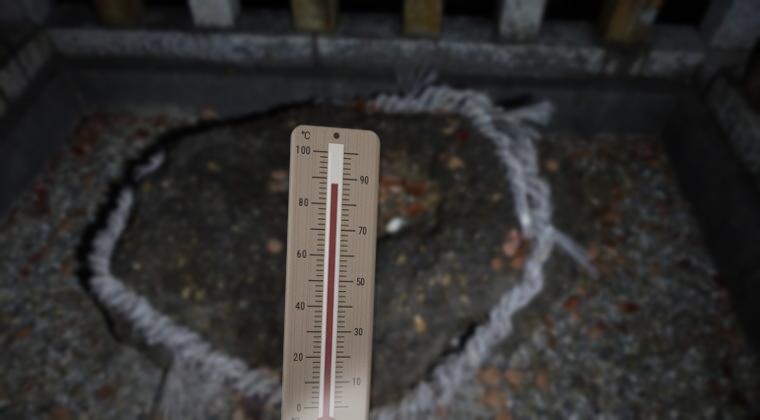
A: 88 °C
